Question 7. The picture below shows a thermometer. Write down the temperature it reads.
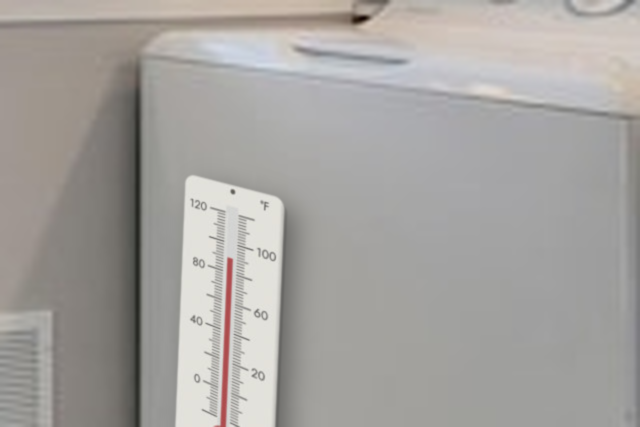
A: 90 °F
